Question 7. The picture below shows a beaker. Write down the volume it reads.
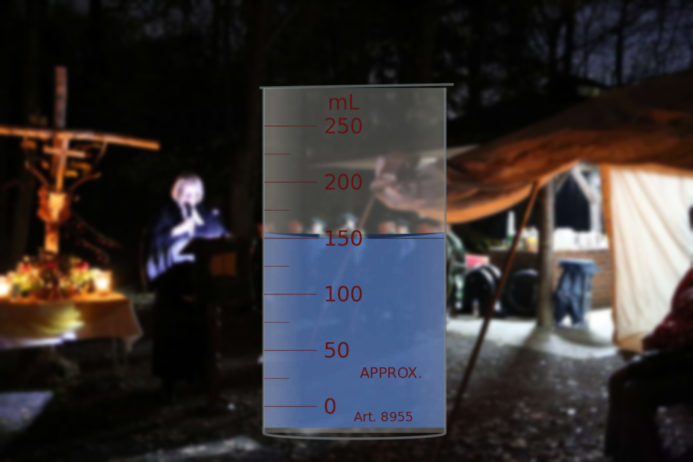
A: 150 mL
